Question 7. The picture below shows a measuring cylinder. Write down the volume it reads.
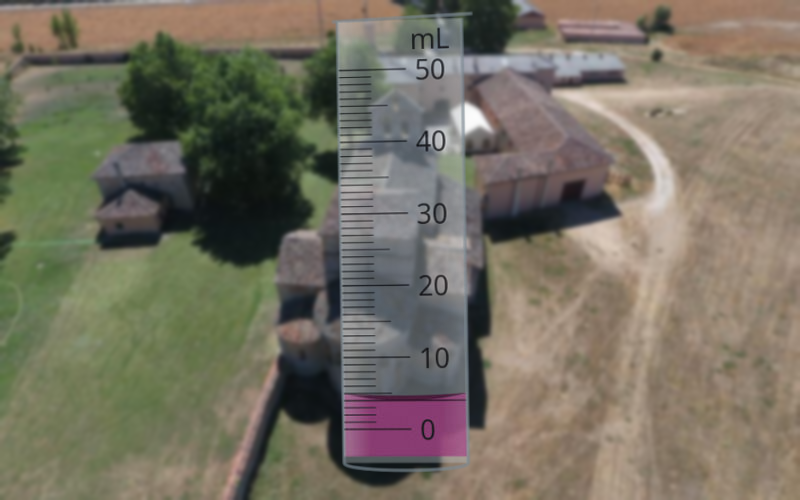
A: 4 mL
